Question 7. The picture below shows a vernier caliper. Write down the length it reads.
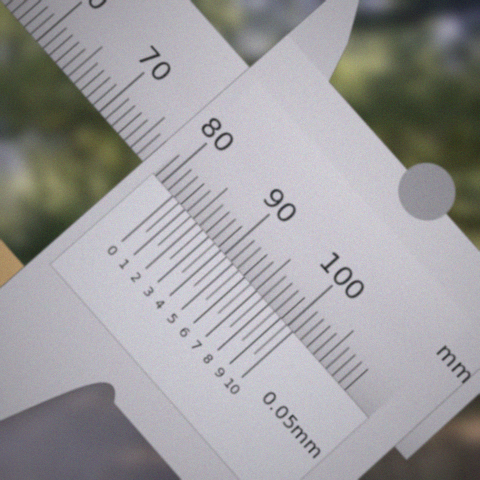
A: 81.8 mm
